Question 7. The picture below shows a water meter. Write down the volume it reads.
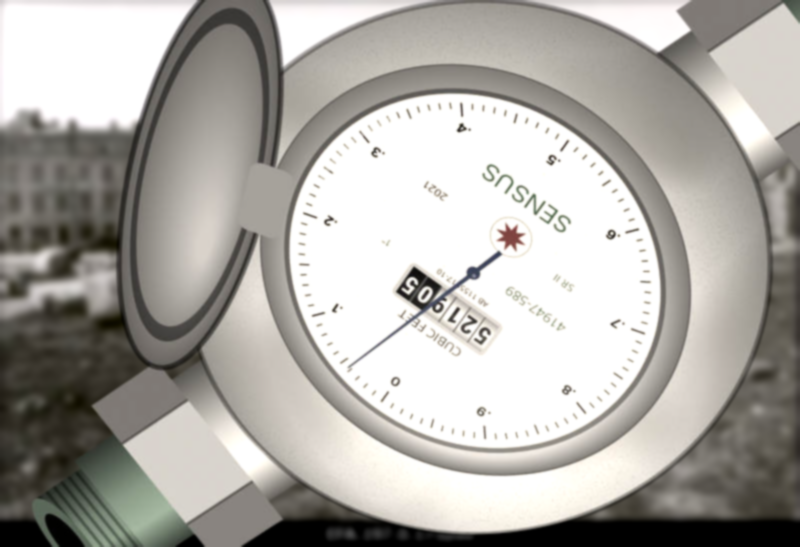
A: 521905.04 ft³
